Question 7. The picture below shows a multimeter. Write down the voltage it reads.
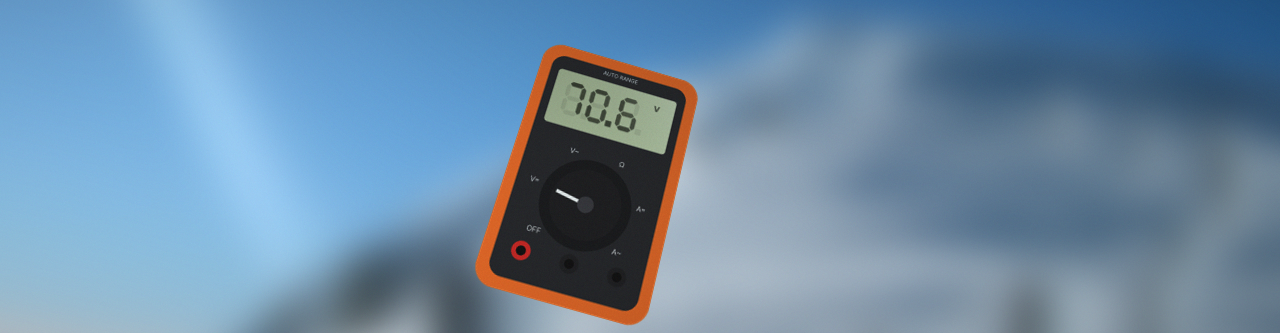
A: 70.6 V
